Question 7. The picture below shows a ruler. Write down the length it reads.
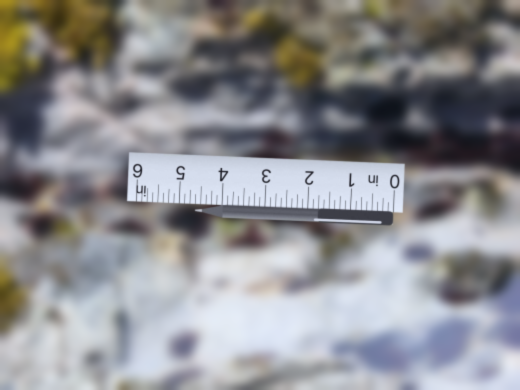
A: 4.625 in
